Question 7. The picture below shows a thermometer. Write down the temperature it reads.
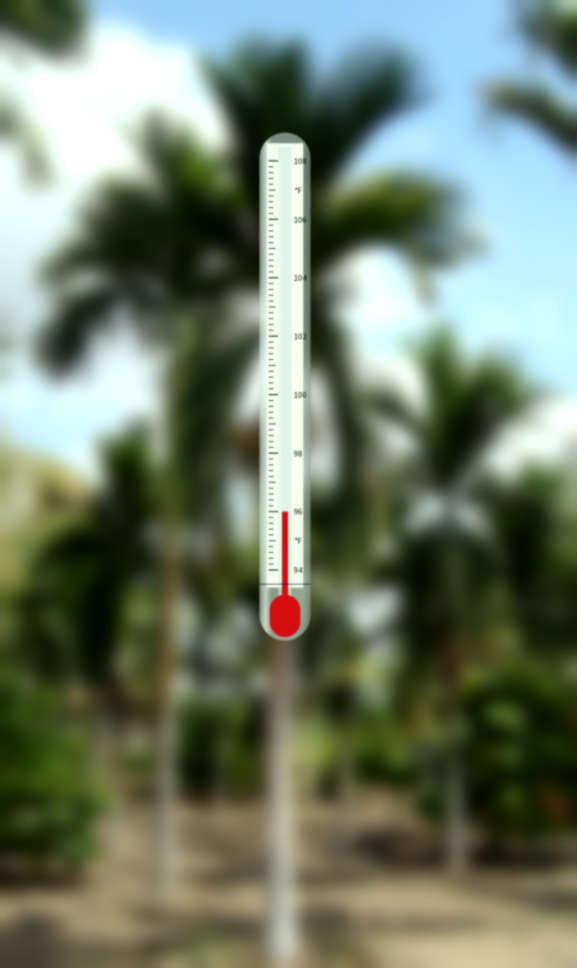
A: 96 °F
